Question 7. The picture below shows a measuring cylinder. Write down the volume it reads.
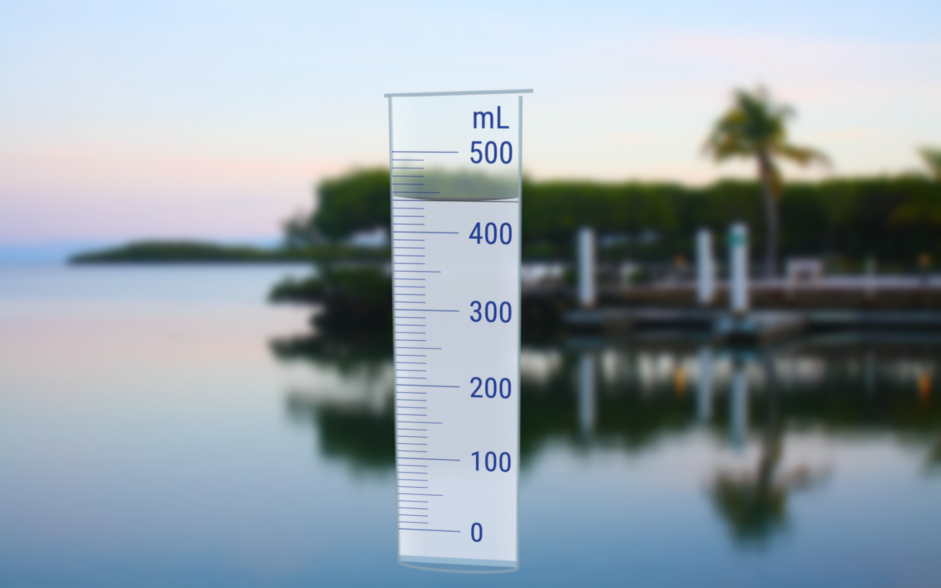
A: 440 mL
